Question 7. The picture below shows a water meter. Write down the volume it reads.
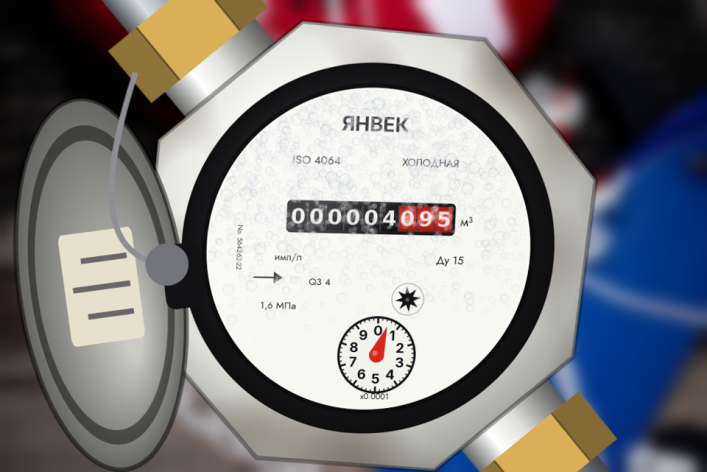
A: 4.0950 m³
